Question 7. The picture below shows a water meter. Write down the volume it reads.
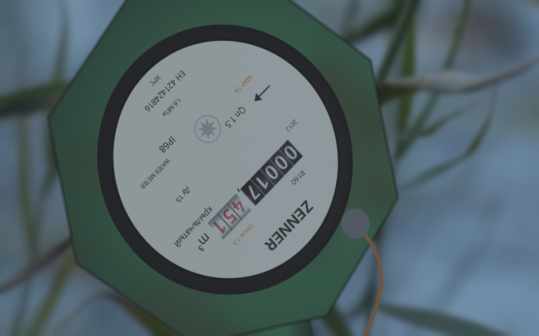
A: 17.451 m³
